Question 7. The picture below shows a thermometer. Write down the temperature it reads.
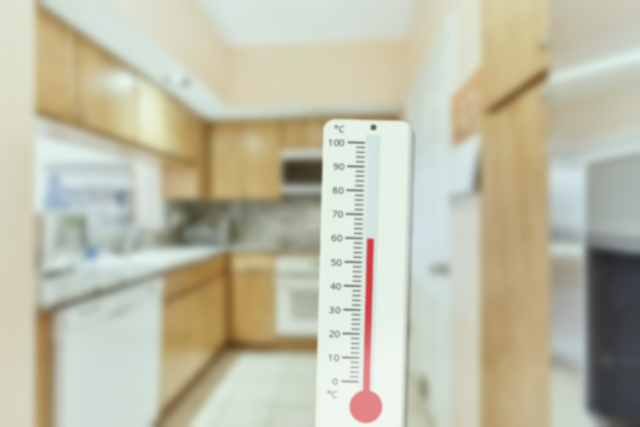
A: 60 °C
